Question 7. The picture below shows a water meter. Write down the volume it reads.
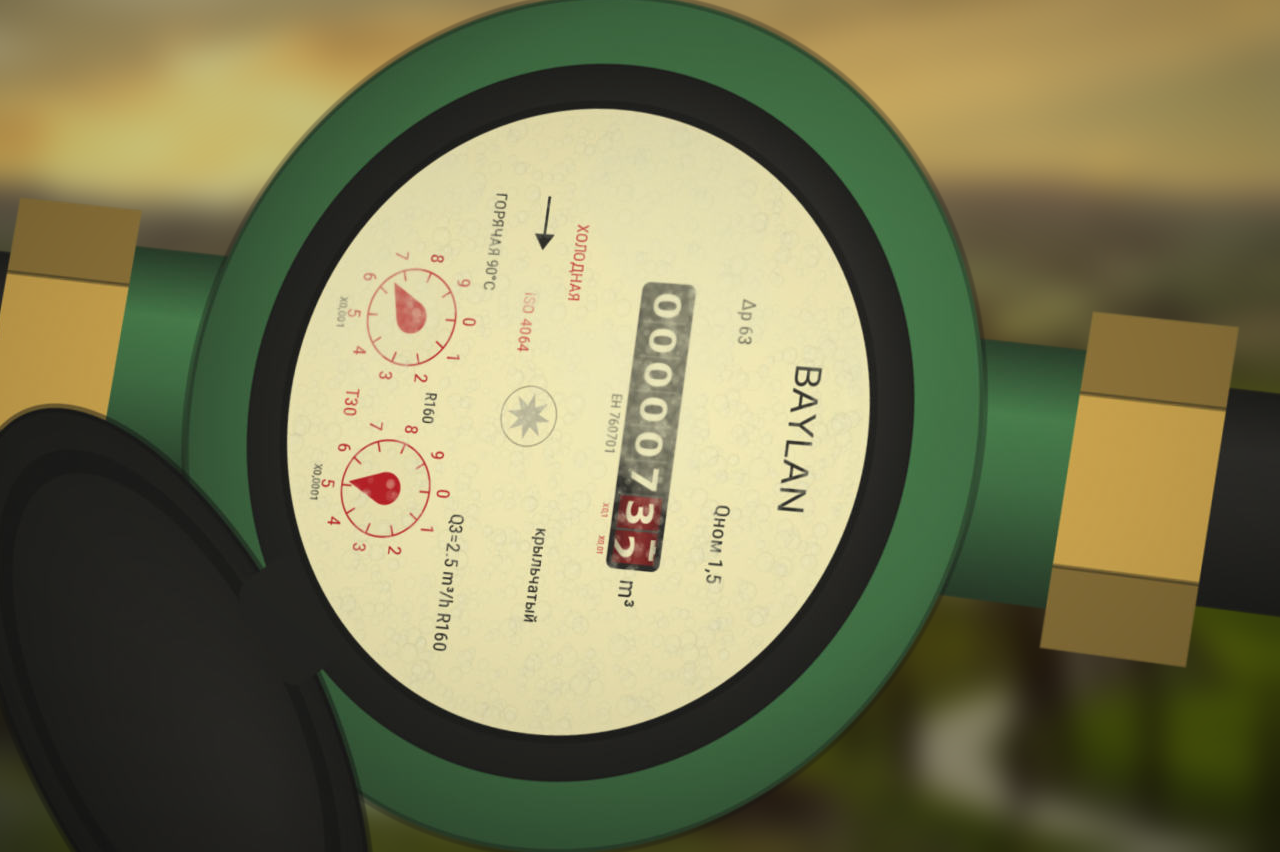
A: 7.3165 m³
